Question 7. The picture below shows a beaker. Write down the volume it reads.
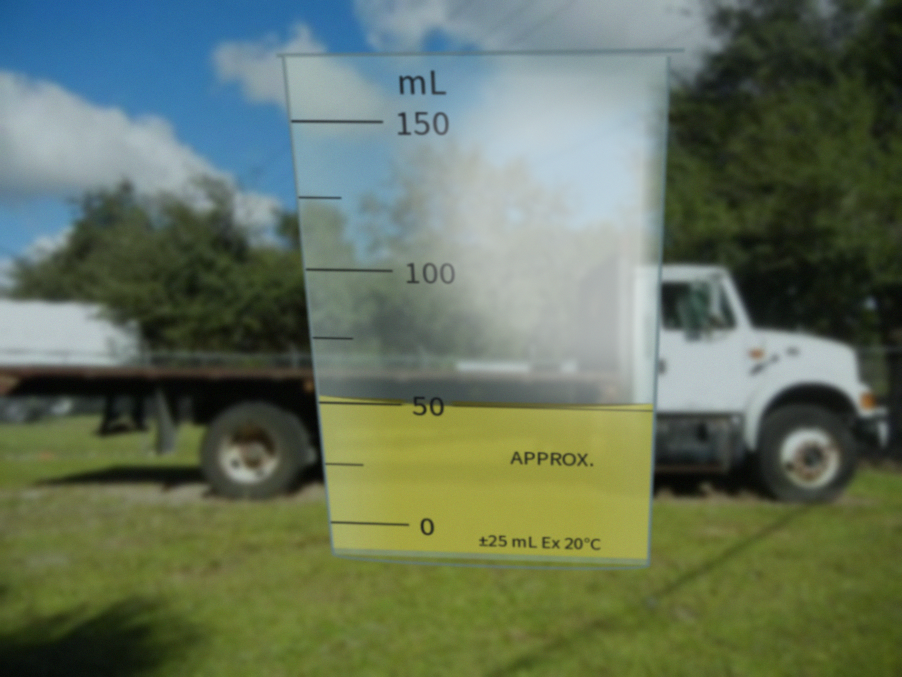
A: 50 mL
